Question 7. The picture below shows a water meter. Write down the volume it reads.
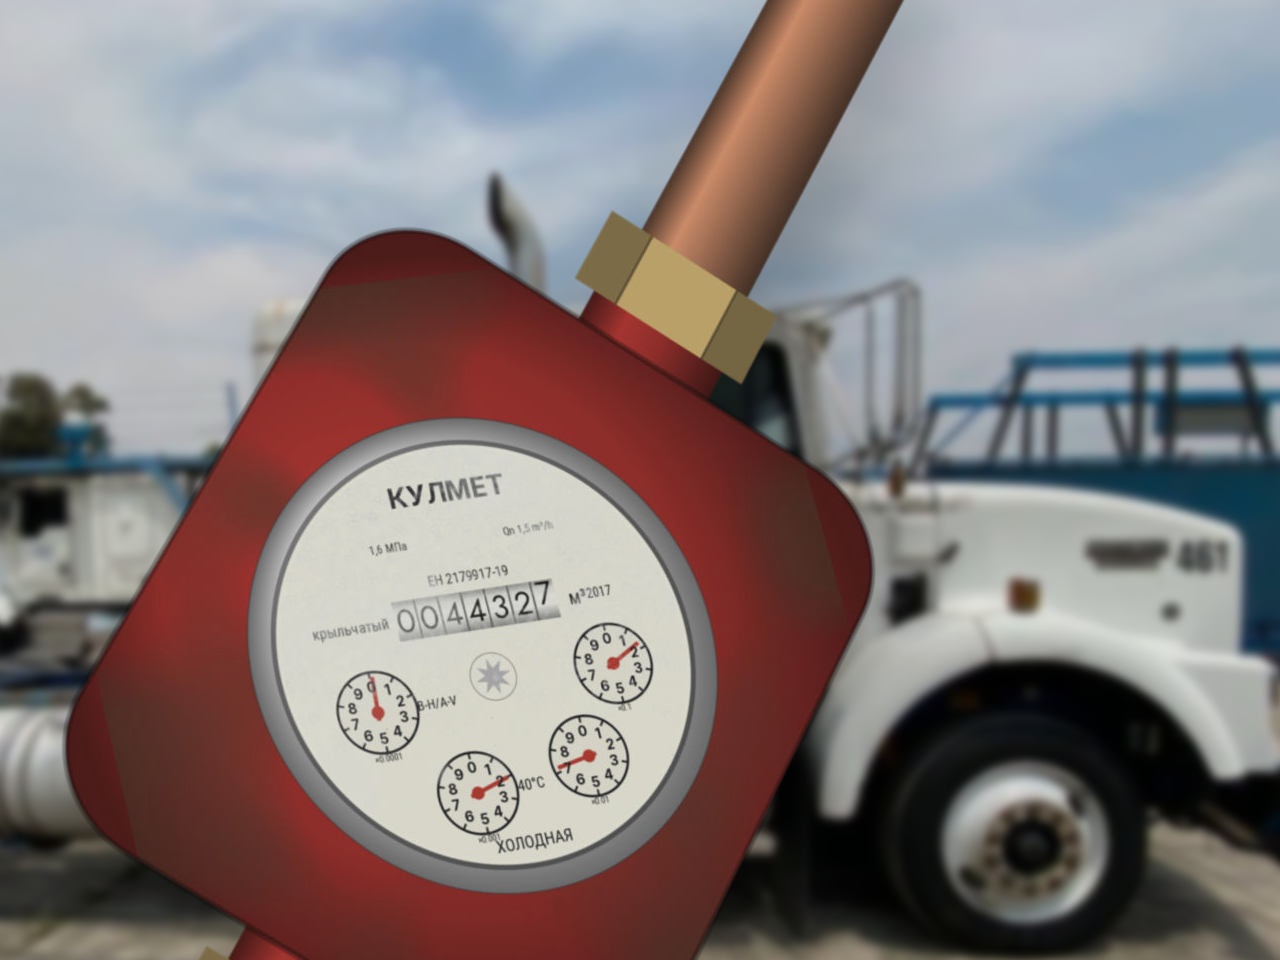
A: 44327.1720 m³
